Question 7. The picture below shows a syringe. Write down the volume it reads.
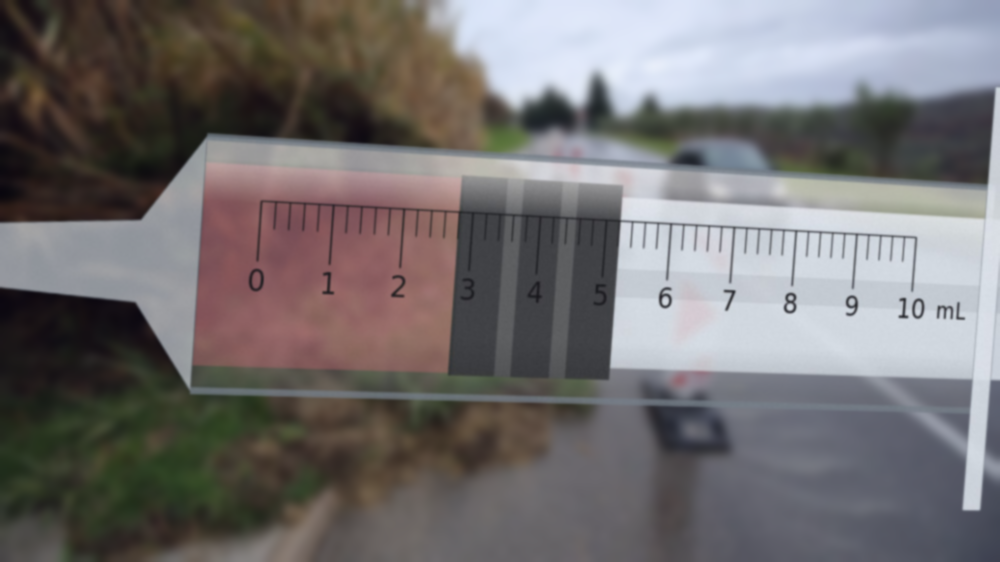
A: 2.8 mL
